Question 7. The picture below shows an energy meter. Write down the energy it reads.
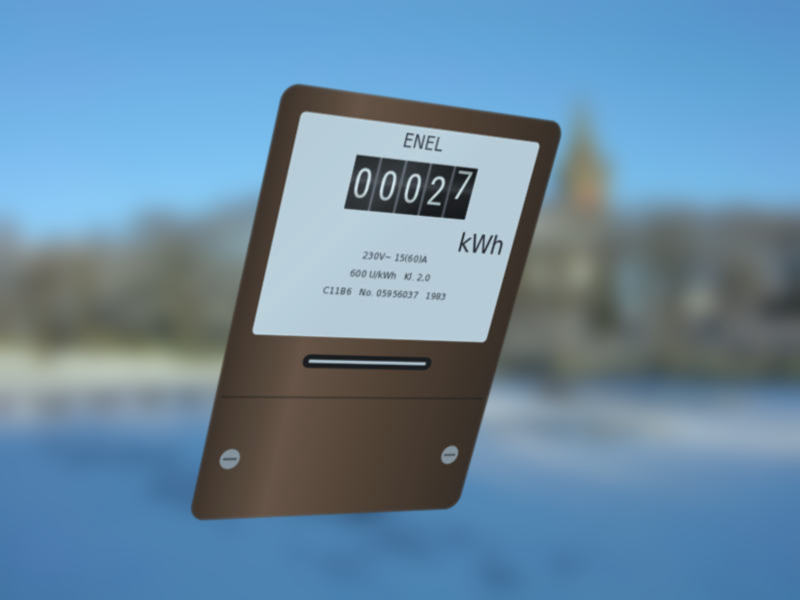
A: 27 kWh
